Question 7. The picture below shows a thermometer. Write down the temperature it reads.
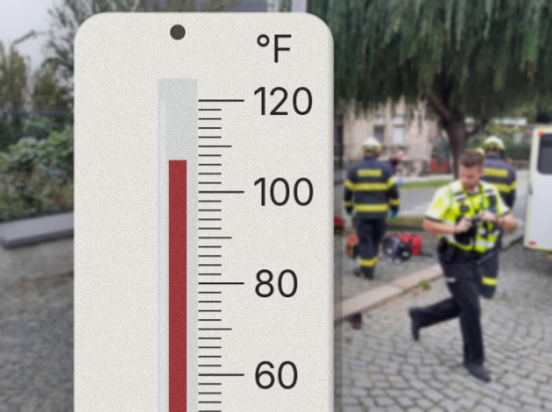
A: 107 °F
